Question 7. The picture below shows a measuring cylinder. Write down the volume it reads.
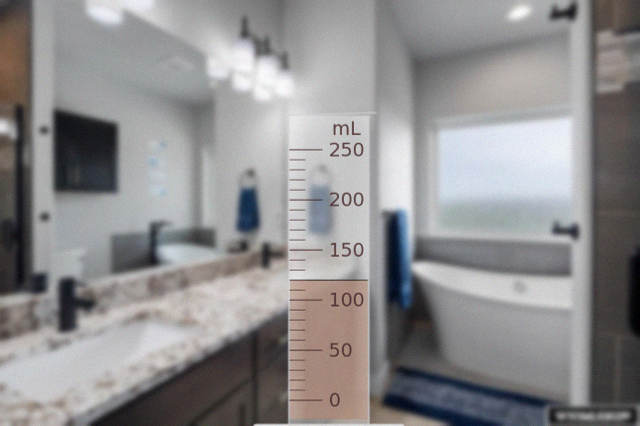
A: 120 mL
